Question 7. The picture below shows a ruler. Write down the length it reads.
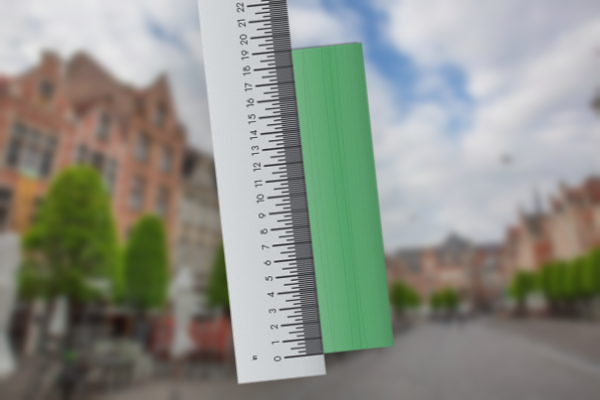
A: 19 in
